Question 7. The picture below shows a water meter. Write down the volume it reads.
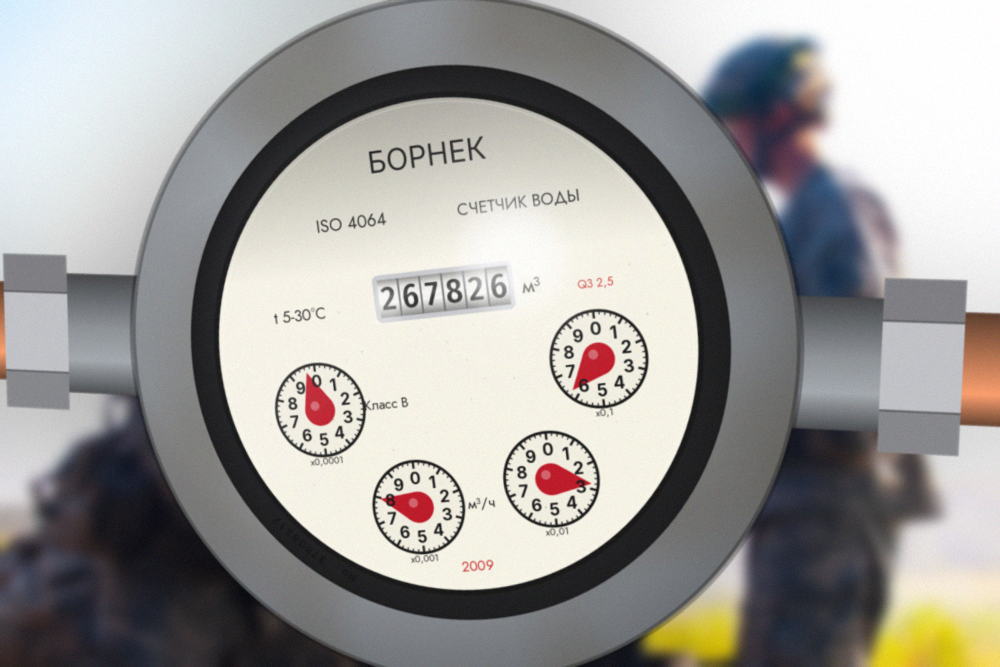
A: 267826.6279 m³
